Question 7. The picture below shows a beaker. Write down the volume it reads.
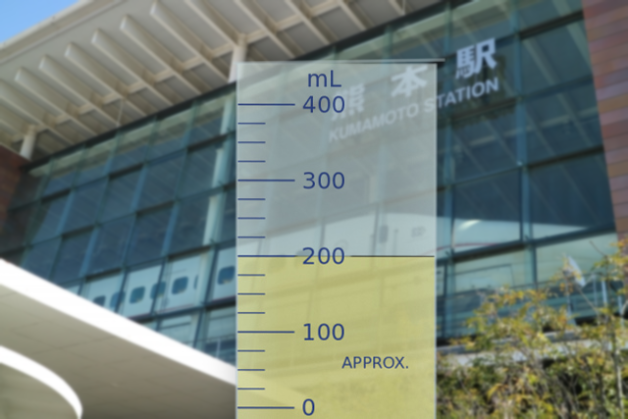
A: 200 mL
